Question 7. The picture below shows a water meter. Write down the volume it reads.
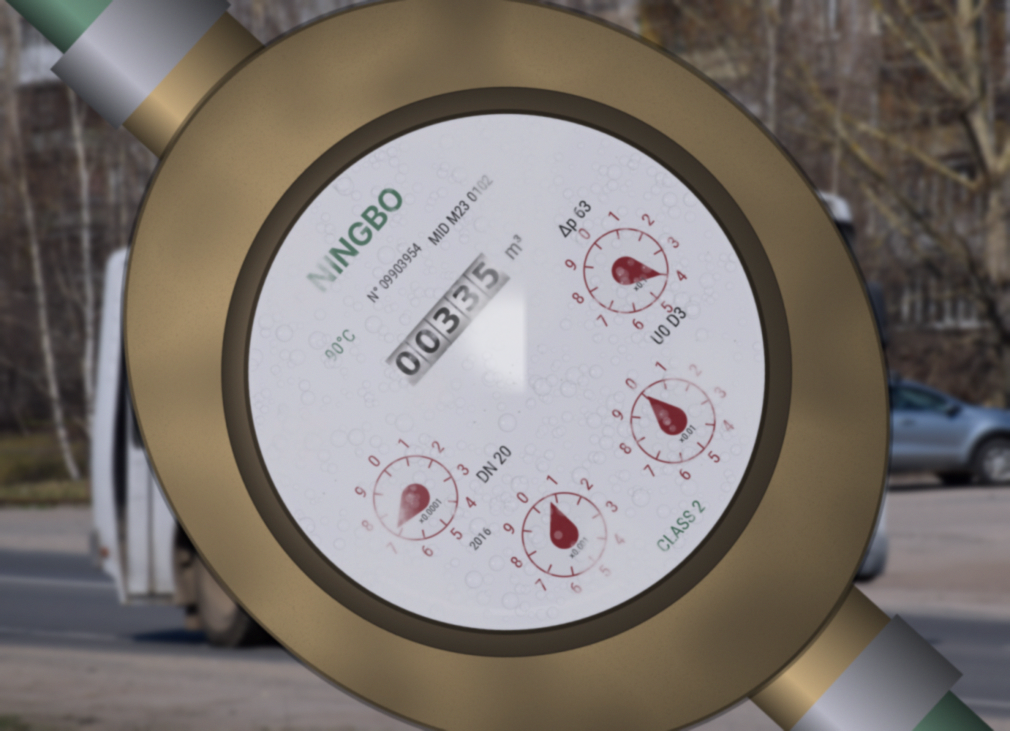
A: 335.4007 m³
